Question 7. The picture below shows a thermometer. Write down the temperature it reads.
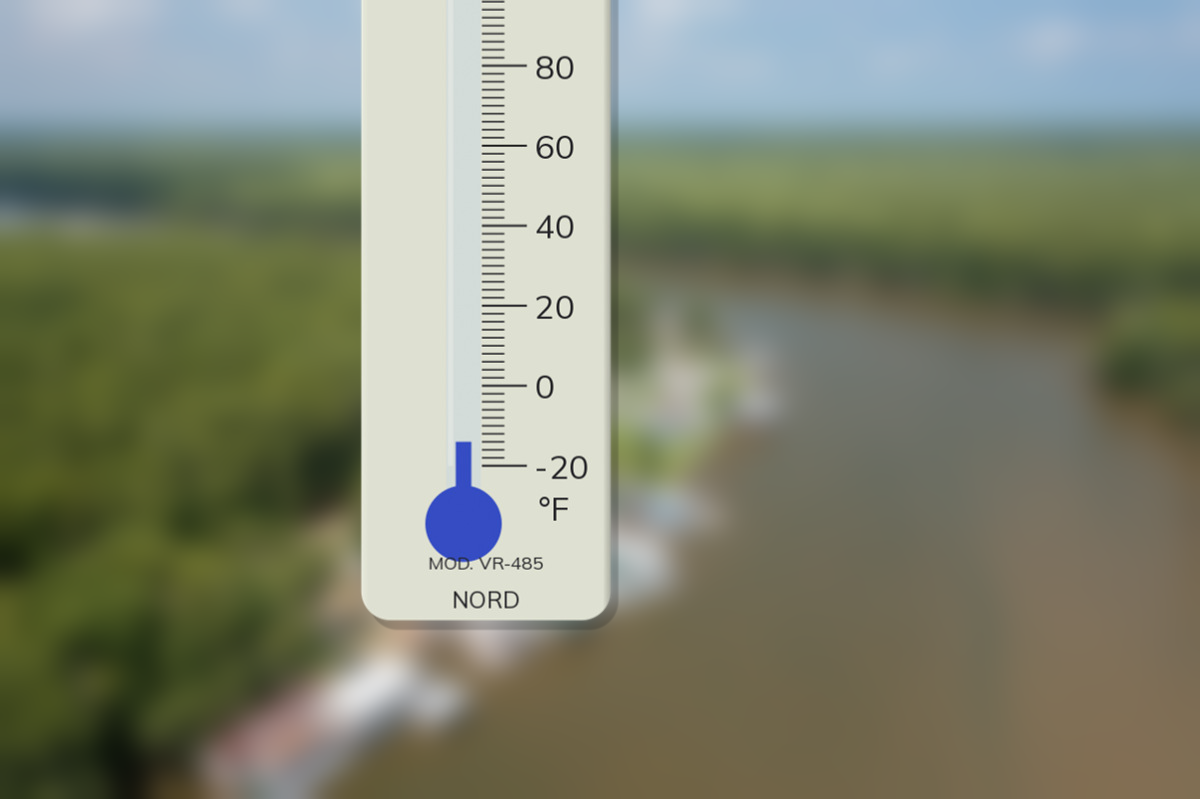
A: -14 °F
